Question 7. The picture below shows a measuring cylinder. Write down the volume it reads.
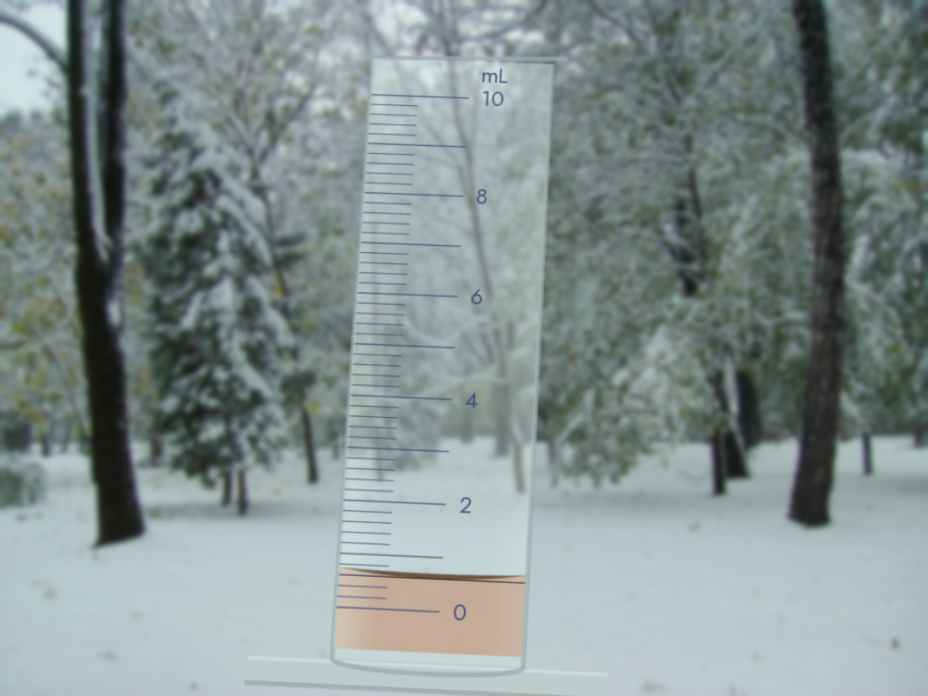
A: 0.6 mL
